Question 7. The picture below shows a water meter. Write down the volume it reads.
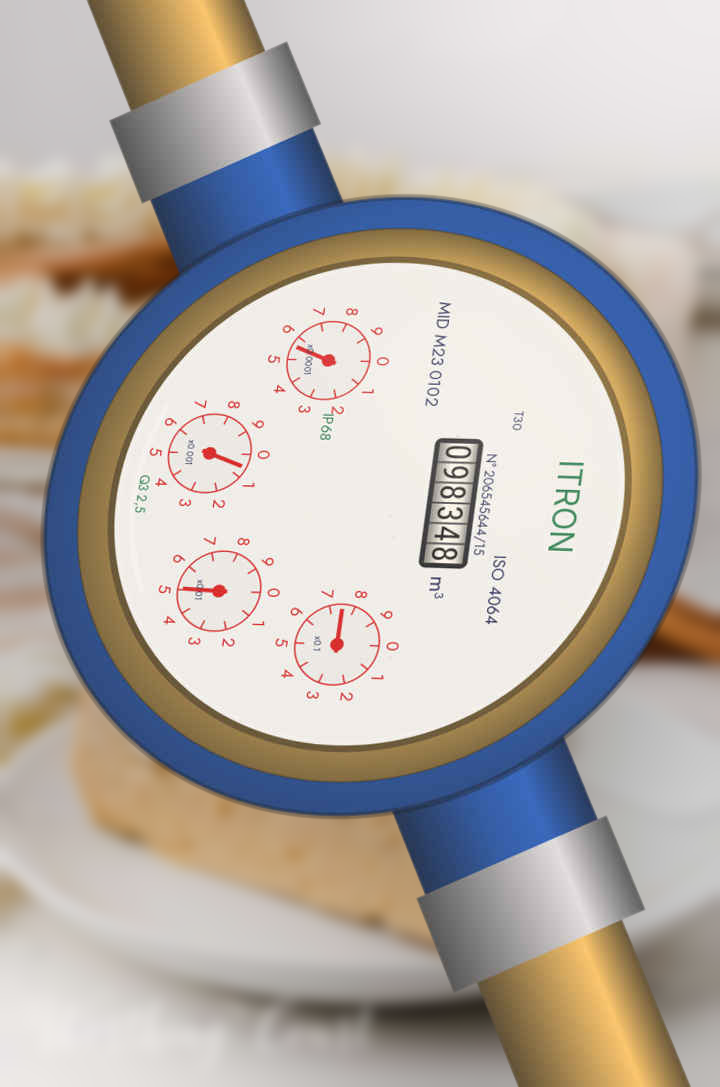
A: 98348.7505 m³
